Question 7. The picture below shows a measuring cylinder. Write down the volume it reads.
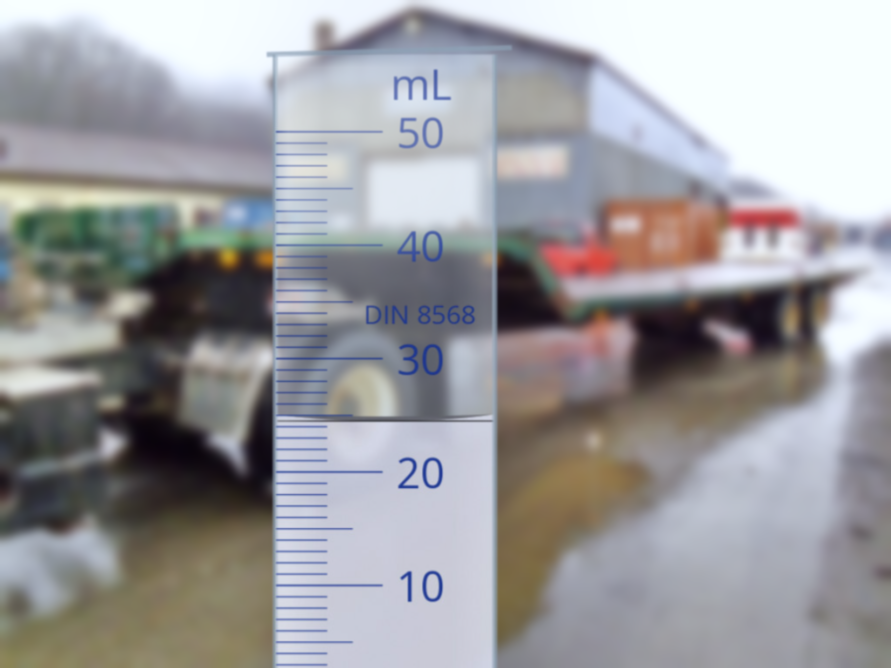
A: 24.5 mL
